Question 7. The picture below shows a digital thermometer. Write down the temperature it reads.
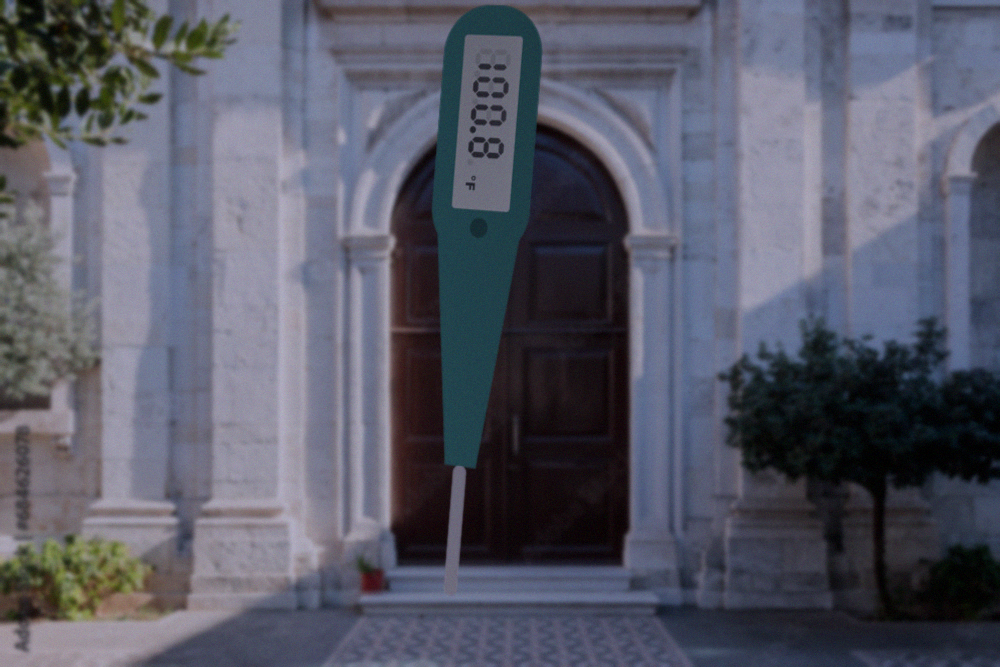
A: 100.8 °F
